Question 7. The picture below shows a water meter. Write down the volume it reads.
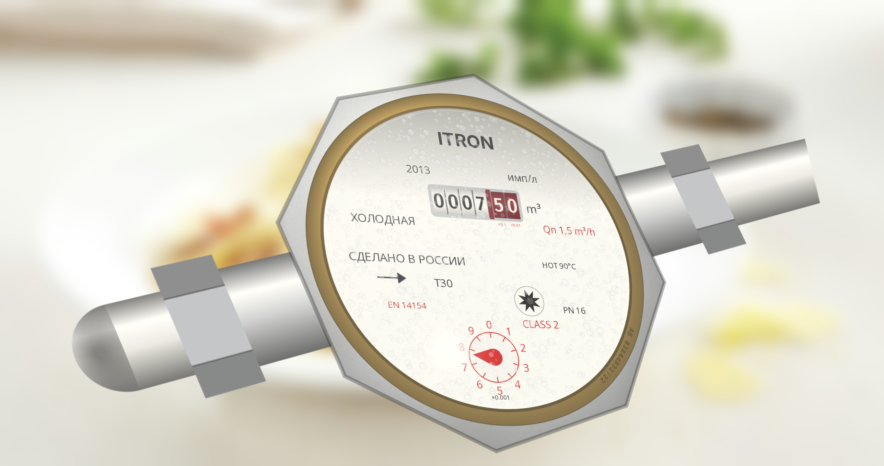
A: 7.507 m³
